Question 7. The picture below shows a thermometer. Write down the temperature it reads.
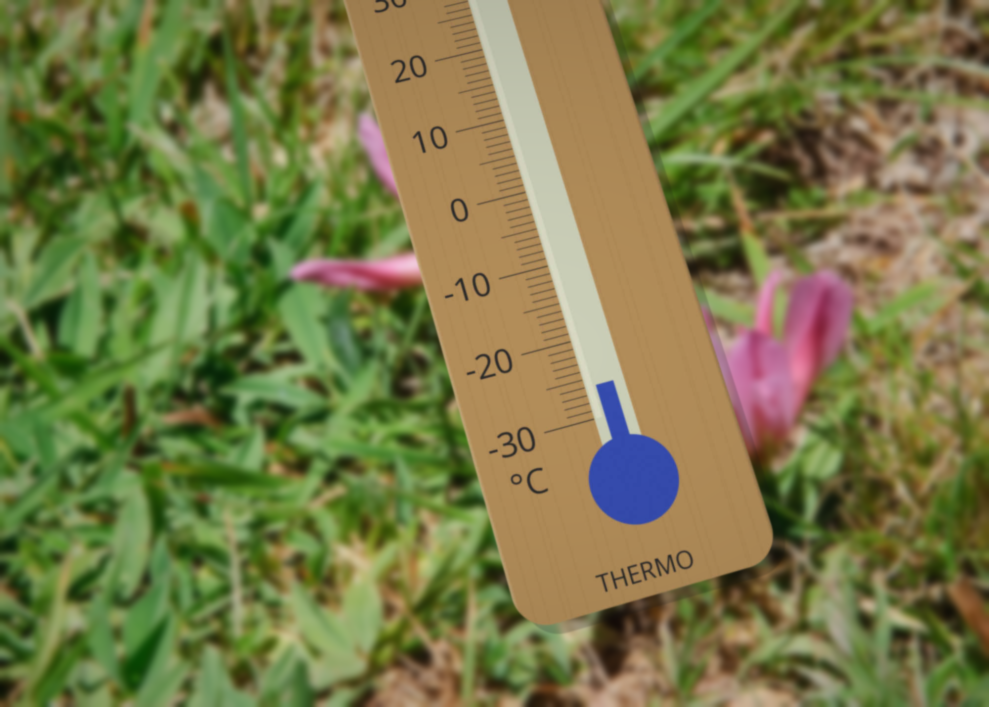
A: -26 °C
